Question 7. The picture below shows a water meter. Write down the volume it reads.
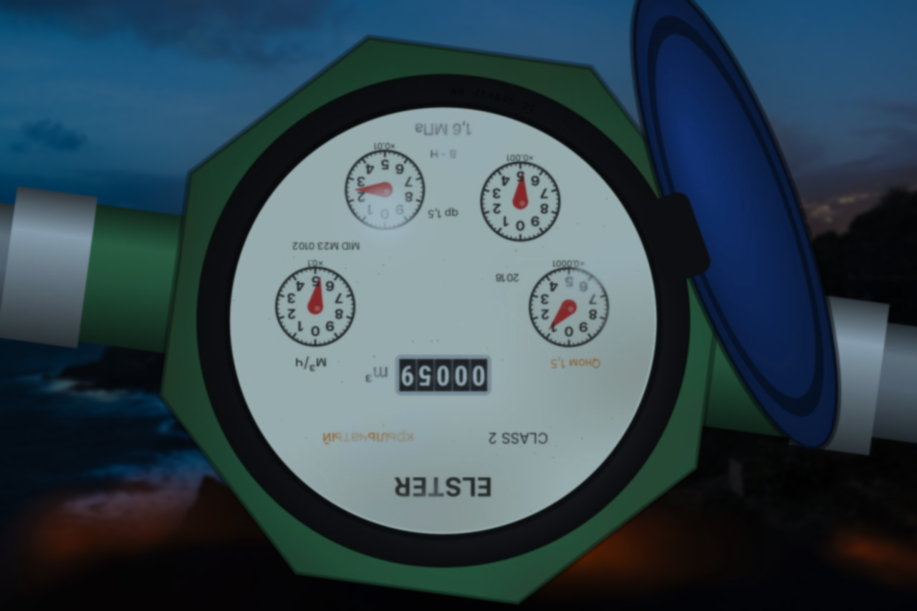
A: 59.5251 m³
